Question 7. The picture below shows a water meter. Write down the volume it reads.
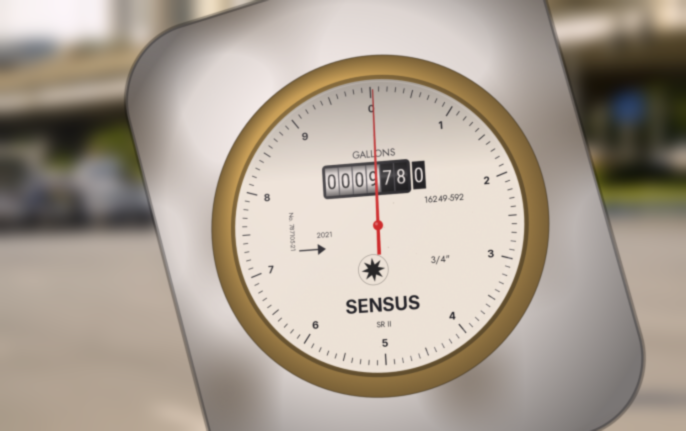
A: 9780.0 gal
